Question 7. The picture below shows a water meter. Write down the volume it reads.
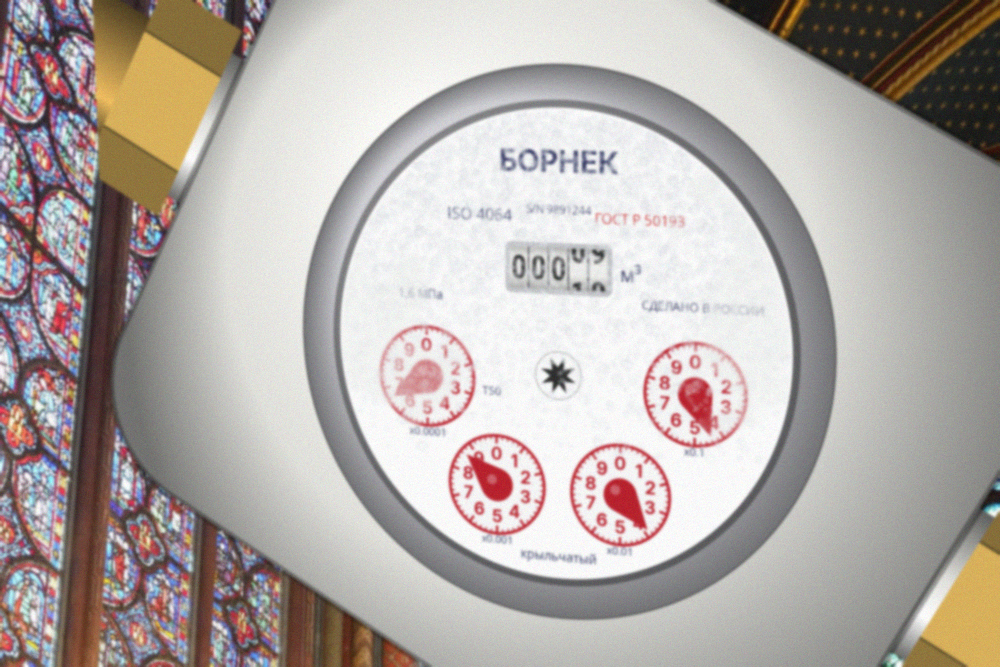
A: 9.4386 m³
